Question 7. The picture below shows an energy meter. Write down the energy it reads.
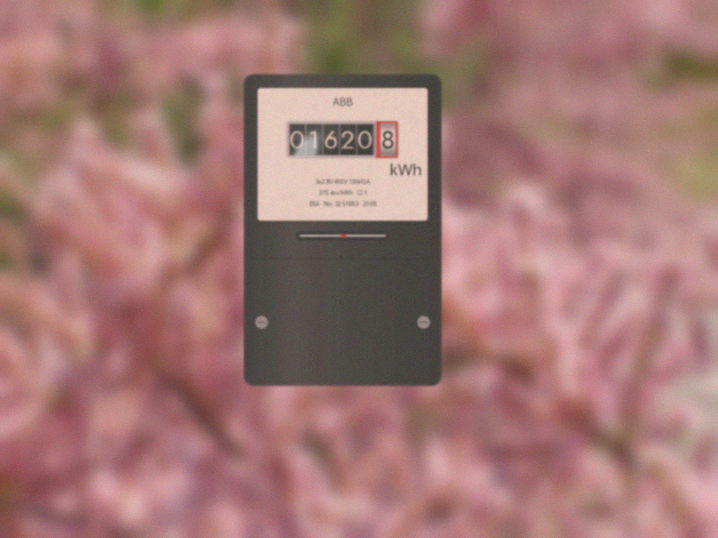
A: 1620.8 kWh
